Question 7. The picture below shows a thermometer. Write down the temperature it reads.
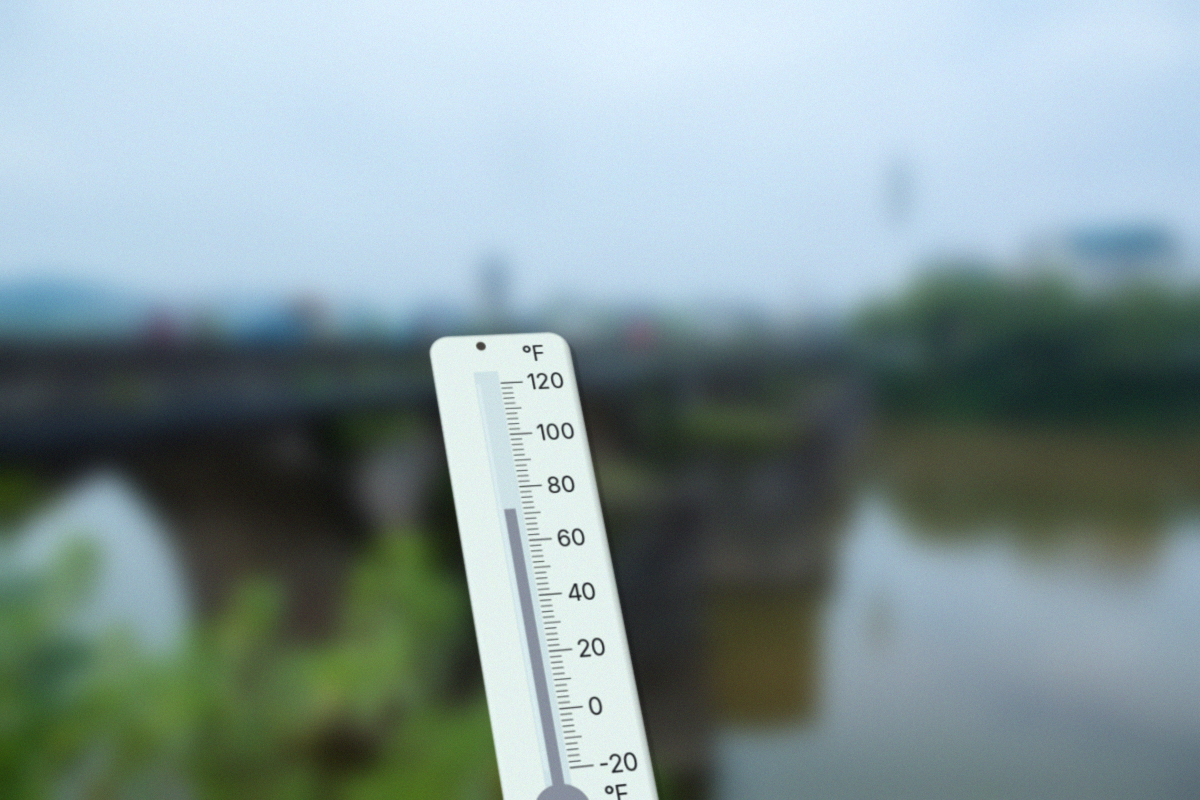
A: 72 °F
